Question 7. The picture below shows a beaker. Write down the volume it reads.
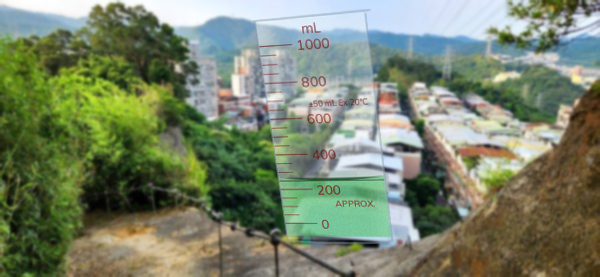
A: 250 mL
